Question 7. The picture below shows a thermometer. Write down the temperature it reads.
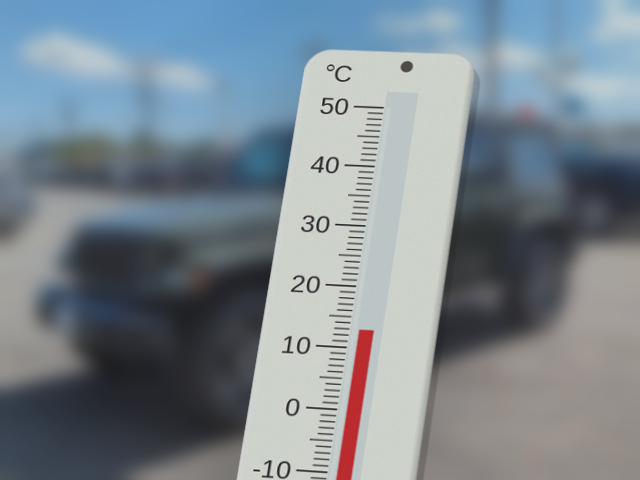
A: 13 °C
